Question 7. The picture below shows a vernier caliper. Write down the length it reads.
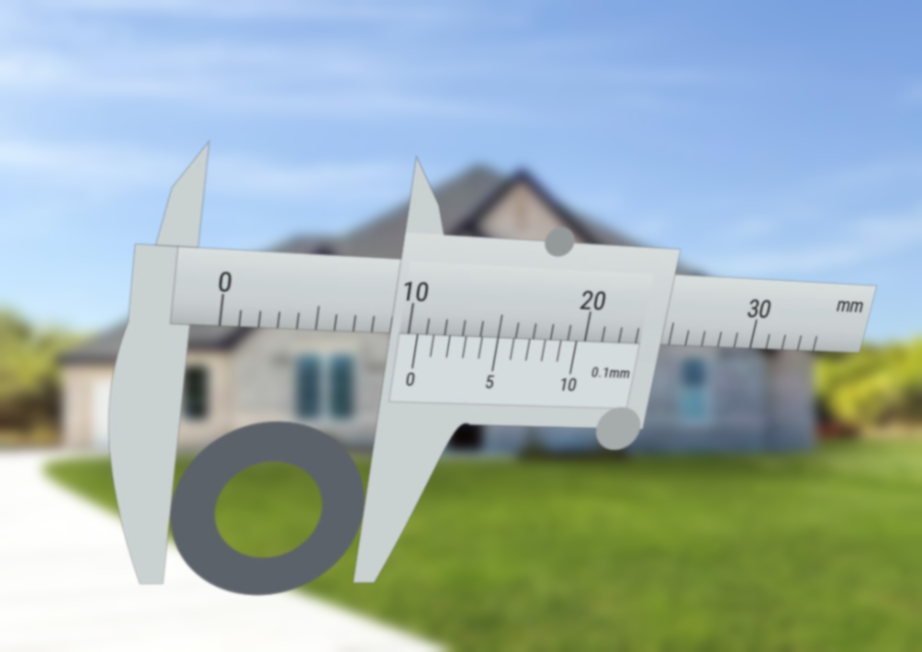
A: 10.5 mm
